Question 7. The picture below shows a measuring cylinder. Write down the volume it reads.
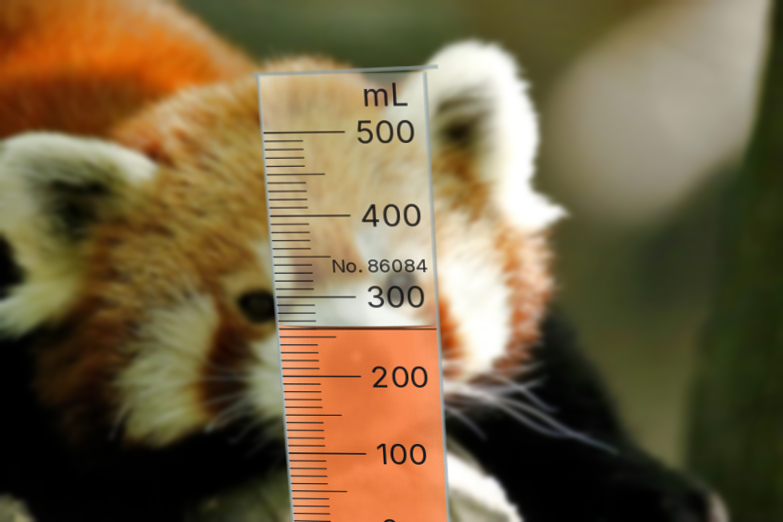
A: 260 mL
